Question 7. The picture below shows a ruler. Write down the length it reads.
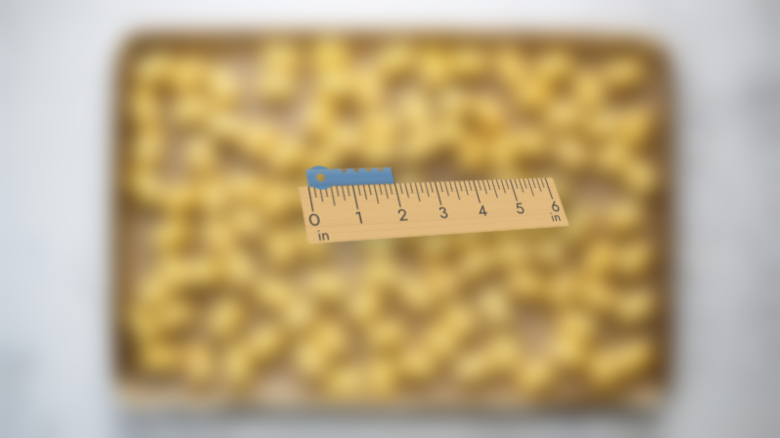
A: 2 in
